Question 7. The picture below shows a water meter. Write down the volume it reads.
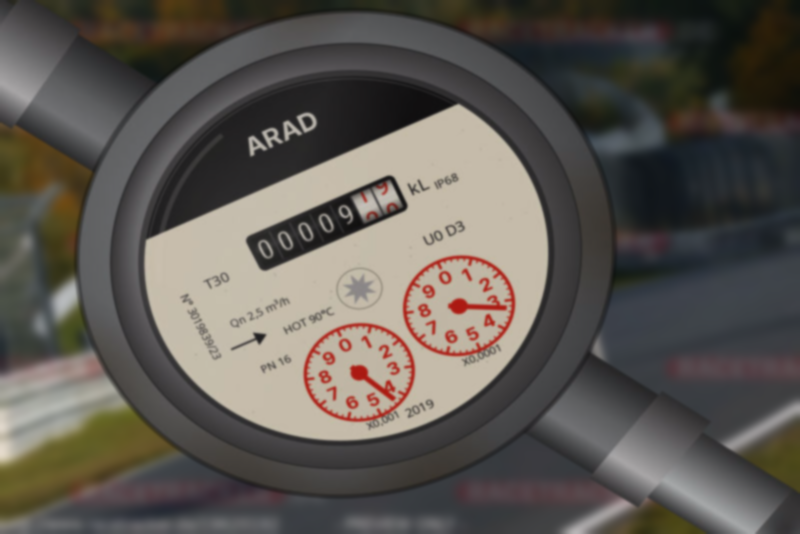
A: 9.1943 kL
